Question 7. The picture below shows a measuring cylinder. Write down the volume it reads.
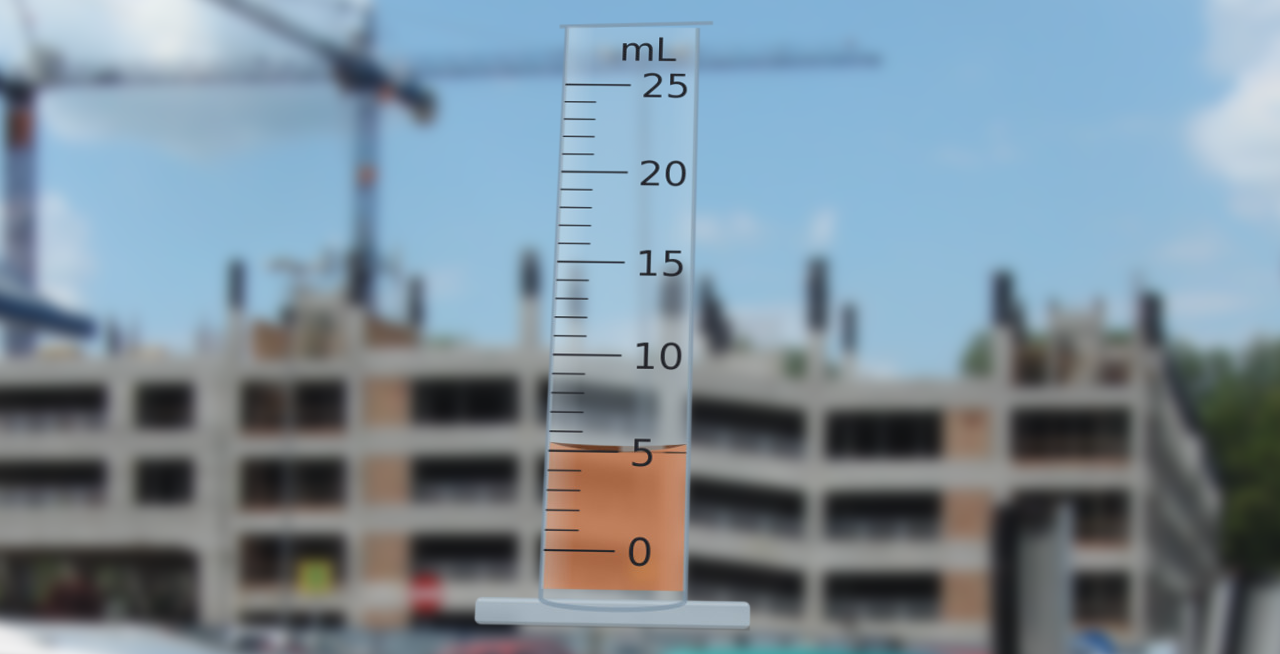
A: 5 mL
